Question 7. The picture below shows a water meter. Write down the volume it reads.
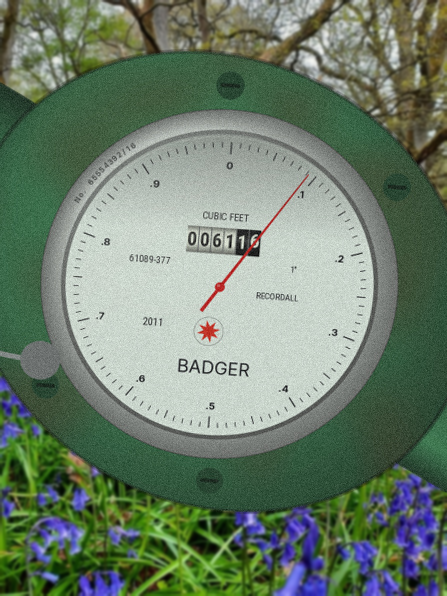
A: 6116.09 ft³
